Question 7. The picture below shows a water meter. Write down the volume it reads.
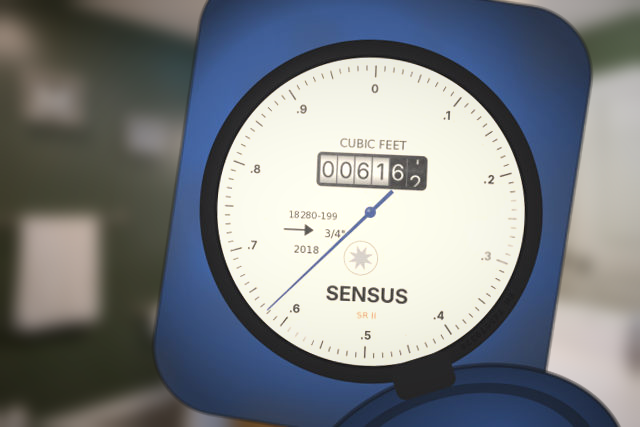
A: 6161.62 ft³
